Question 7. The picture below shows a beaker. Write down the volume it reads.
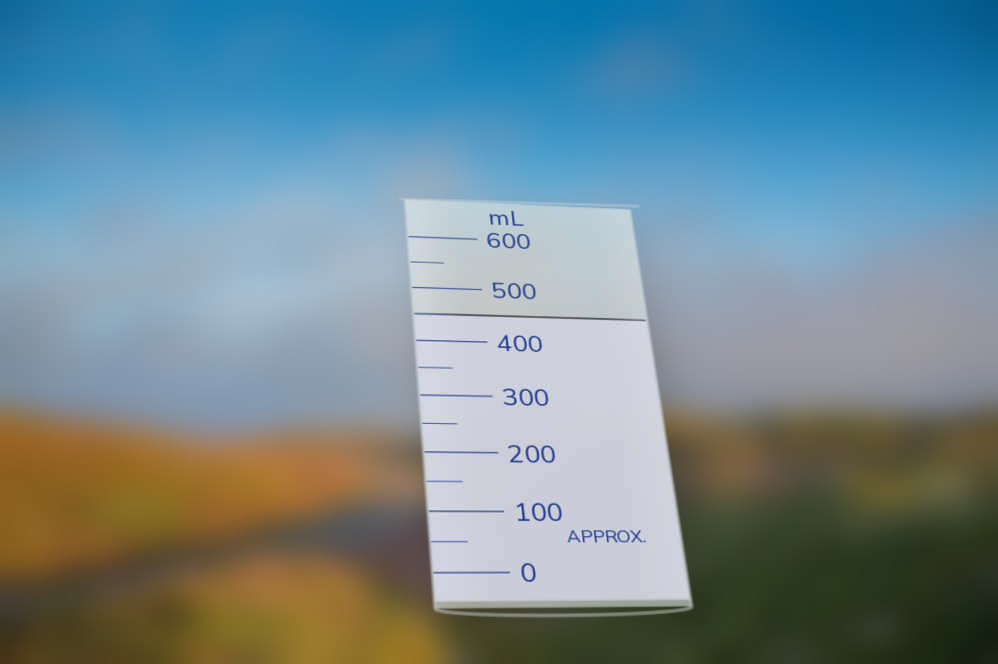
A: 450 mL
